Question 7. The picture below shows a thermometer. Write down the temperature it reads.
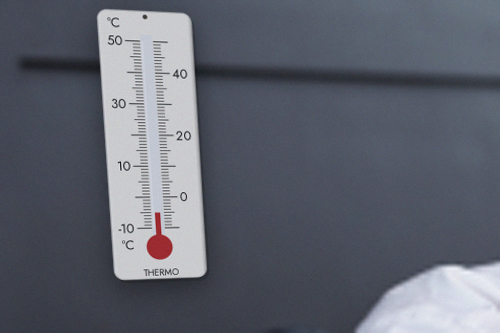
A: -5 °C
